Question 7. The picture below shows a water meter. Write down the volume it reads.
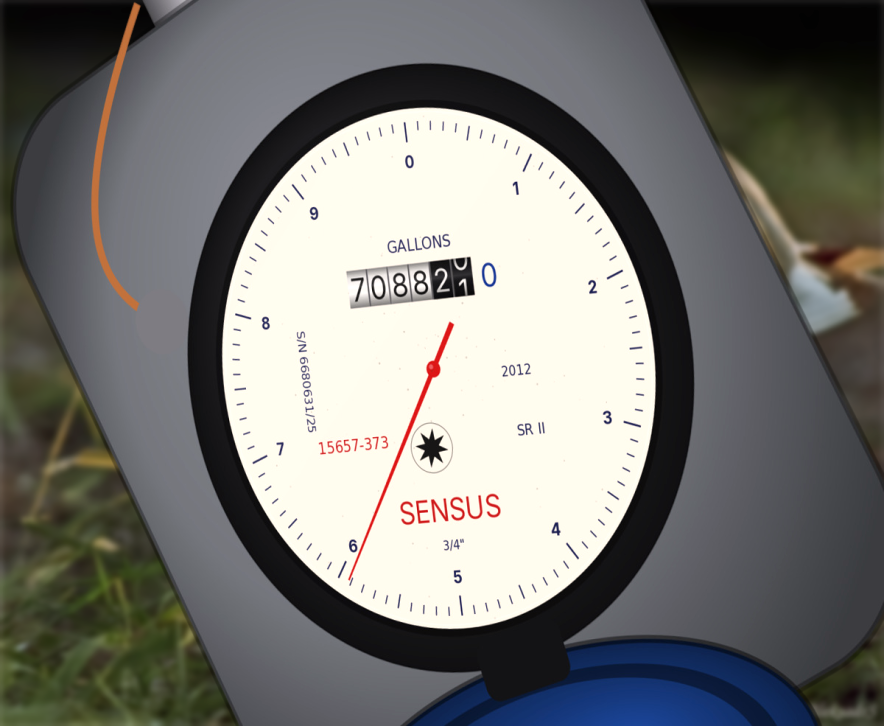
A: 7088205.9 gal
